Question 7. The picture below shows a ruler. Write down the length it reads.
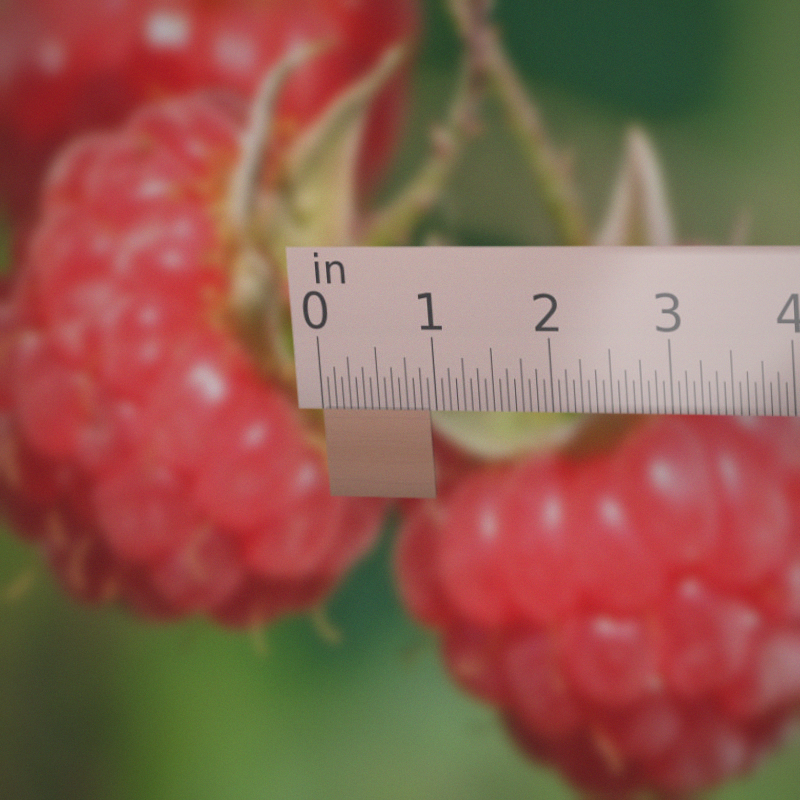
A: 0.9375 in
